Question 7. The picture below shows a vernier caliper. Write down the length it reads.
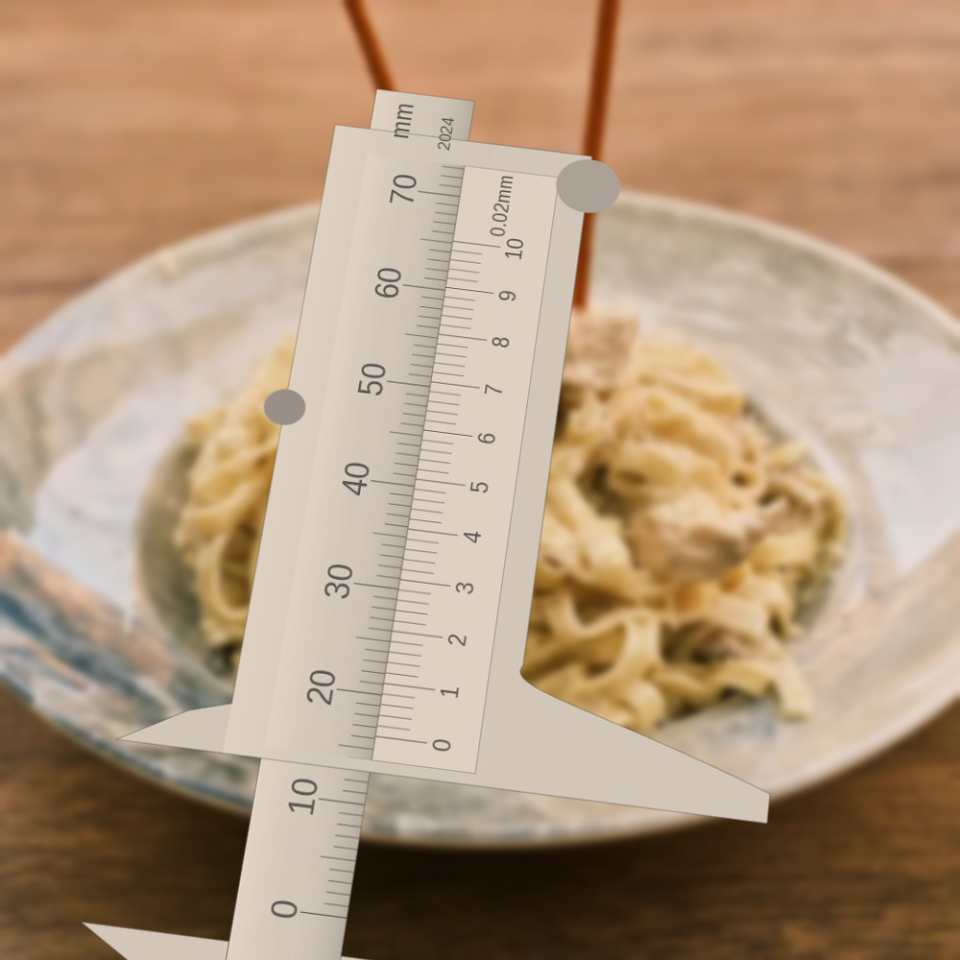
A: 16.2 mm
